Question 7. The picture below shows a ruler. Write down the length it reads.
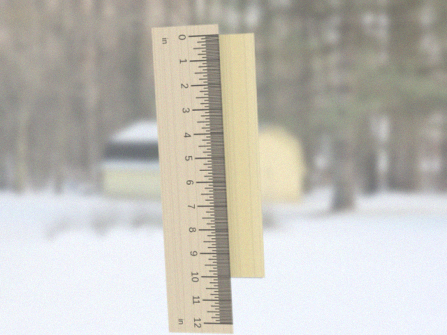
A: 10 in
